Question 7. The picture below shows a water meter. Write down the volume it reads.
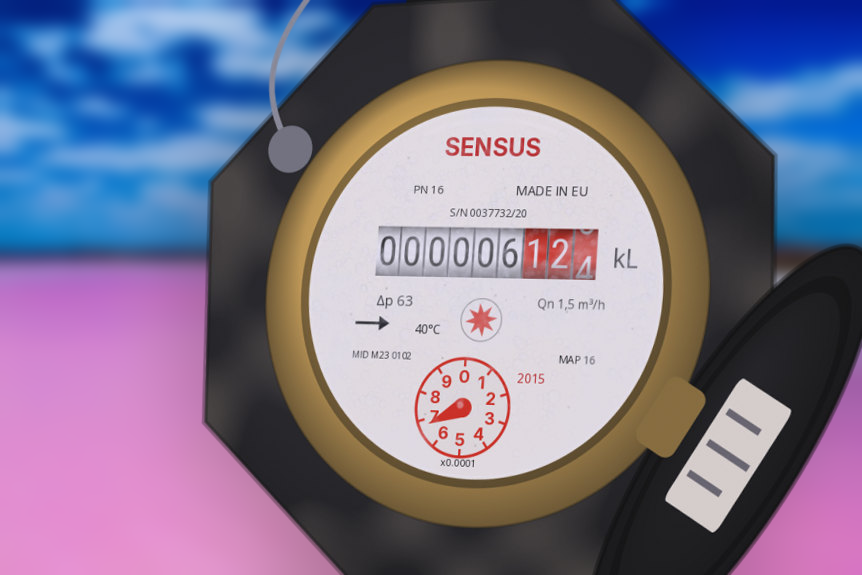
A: 6.1236 kL
